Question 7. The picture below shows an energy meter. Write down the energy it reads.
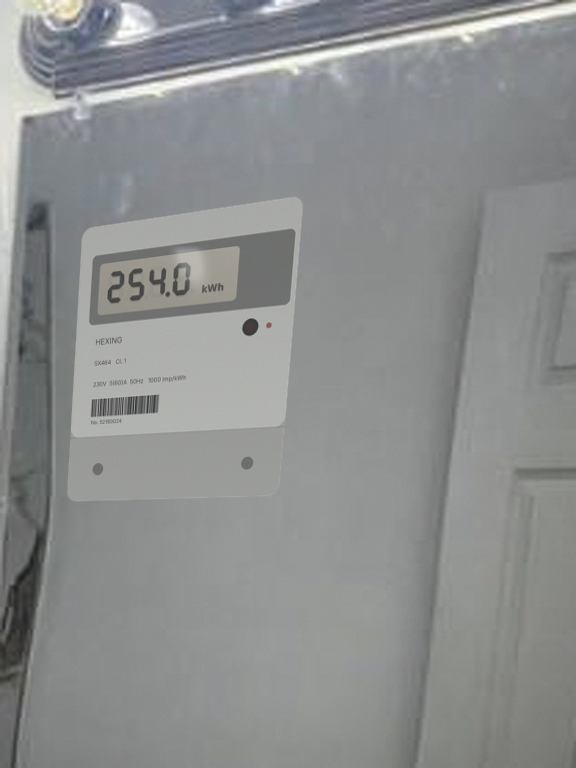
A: 254.0 kWh
